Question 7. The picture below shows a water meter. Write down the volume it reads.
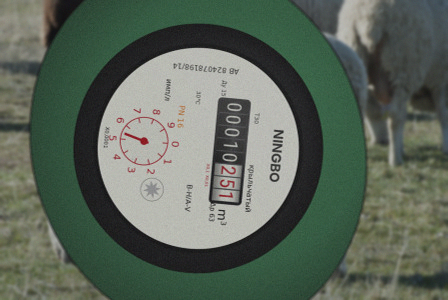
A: 10.2515 m³
